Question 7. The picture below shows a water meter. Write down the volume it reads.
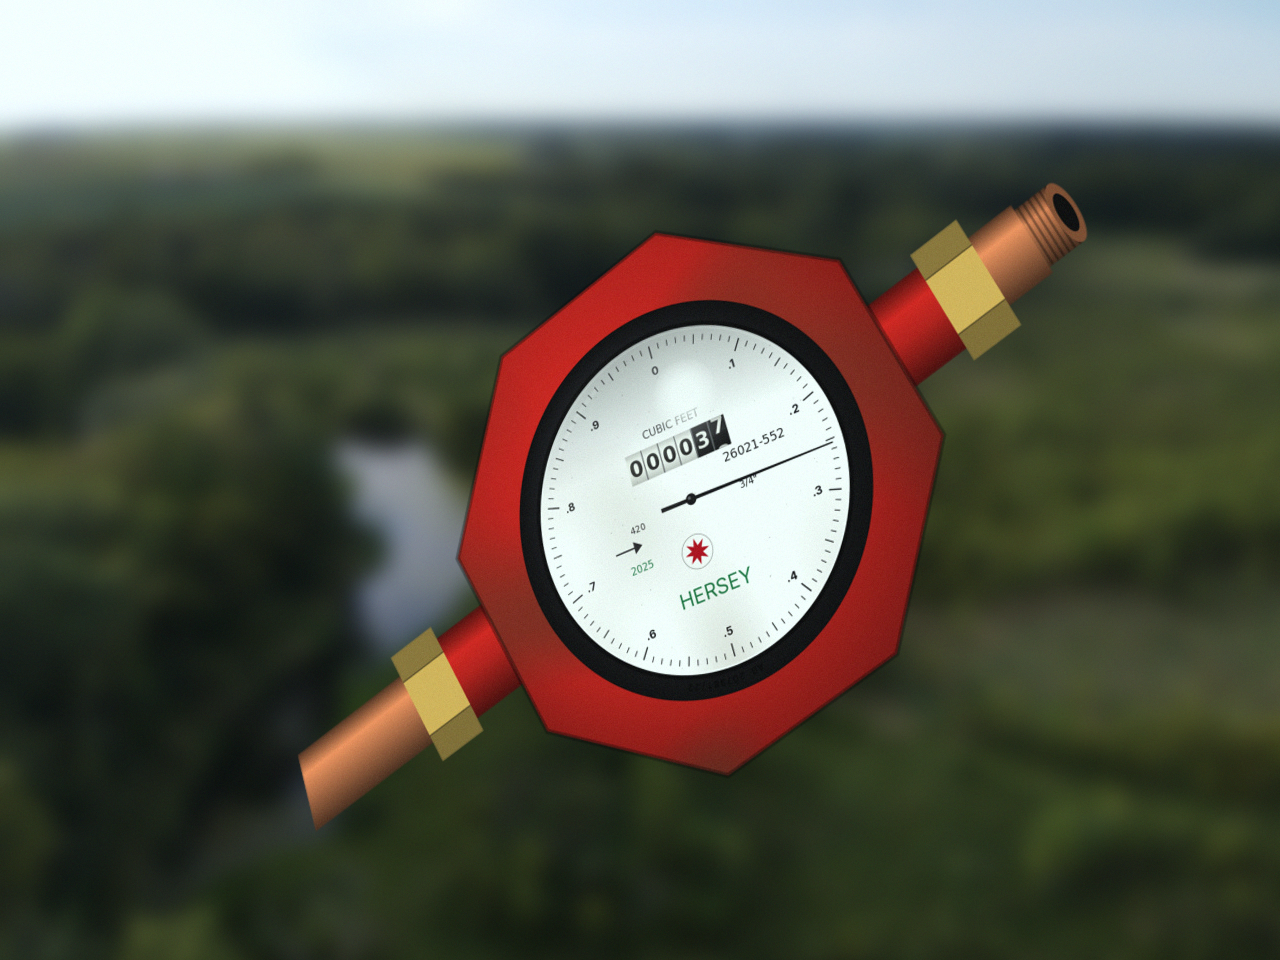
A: 37.25 ft³
